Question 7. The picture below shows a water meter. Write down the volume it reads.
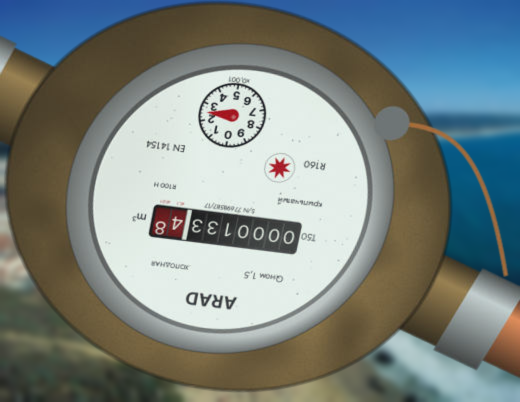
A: 133.482 m³
